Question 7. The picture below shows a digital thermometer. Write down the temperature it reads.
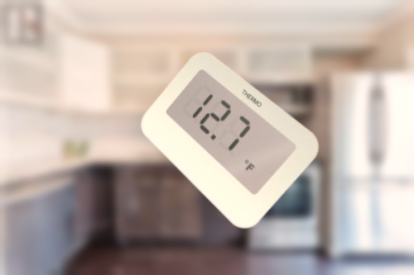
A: 12.7 °F
